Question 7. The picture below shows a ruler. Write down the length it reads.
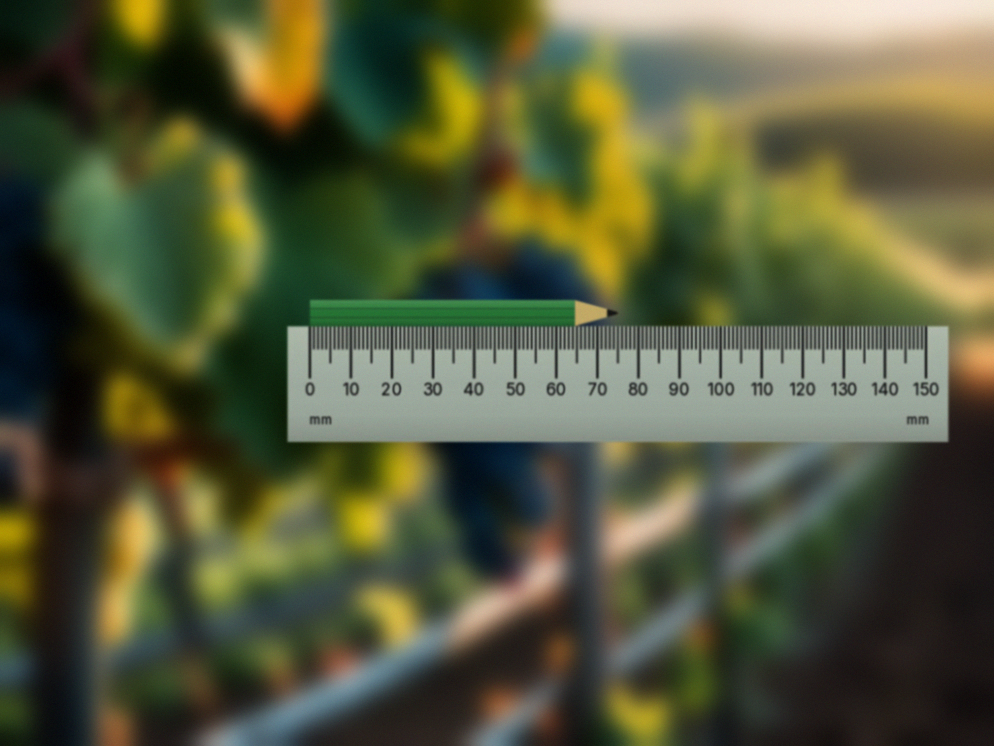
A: 75 mm
